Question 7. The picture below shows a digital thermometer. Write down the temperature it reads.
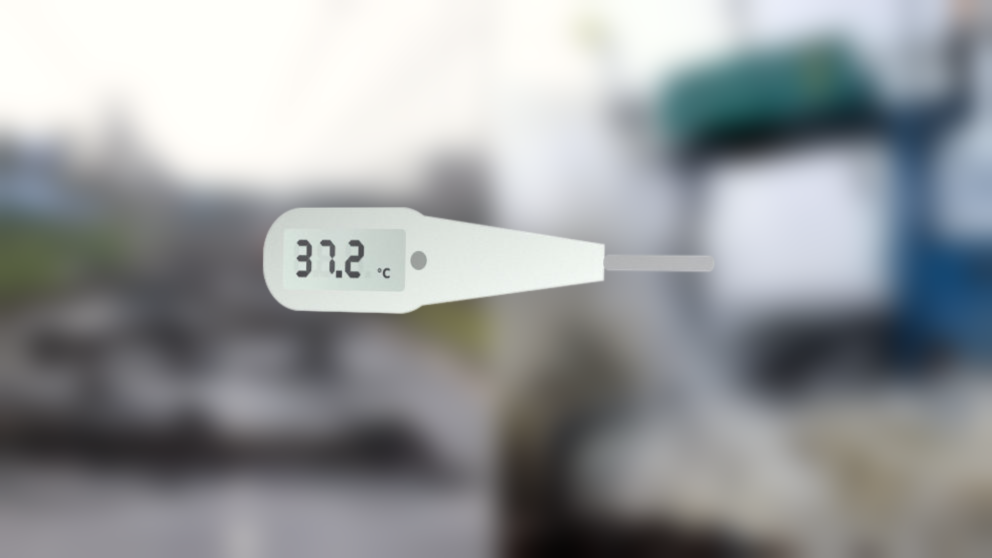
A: 37.2 °C
